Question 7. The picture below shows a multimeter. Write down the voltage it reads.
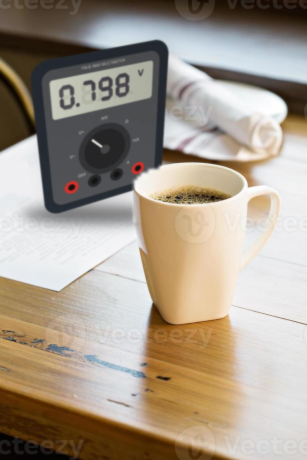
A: 0.798 V
